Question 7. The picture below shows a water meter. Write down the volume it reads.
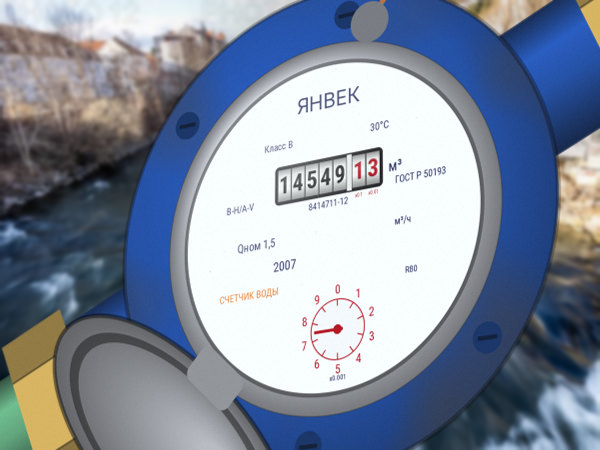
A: 14549.137 m³
